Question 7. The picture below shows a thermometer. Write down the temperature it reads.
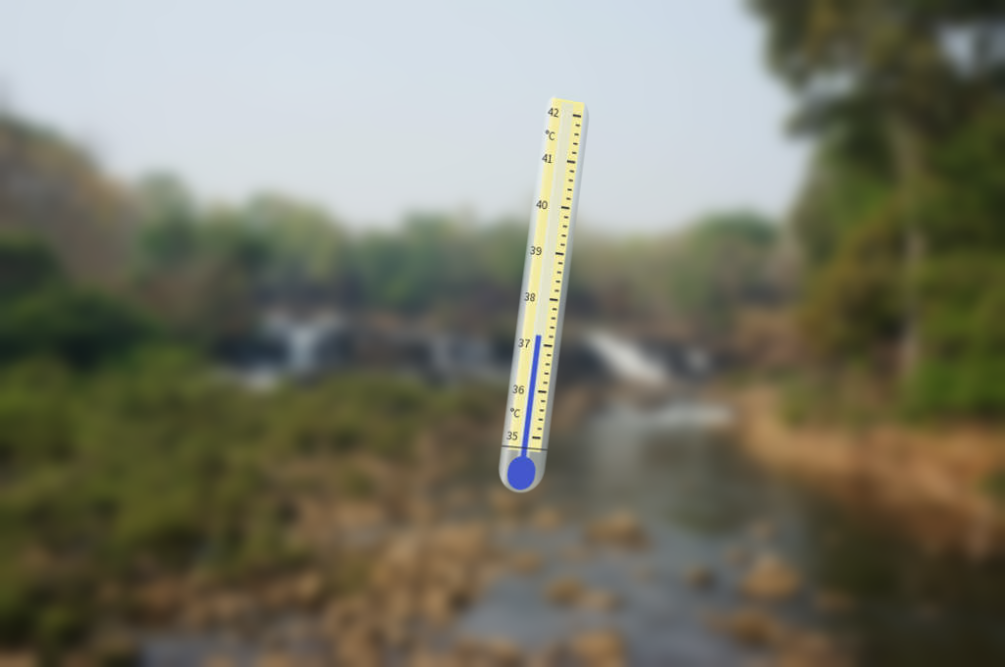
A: 37.2 °C
